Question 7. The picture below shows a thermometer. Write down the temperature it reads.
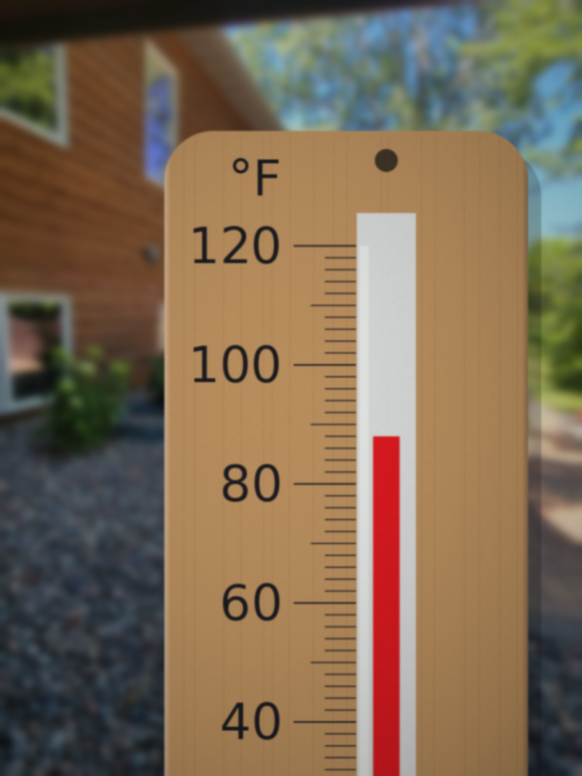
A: 88 °F
